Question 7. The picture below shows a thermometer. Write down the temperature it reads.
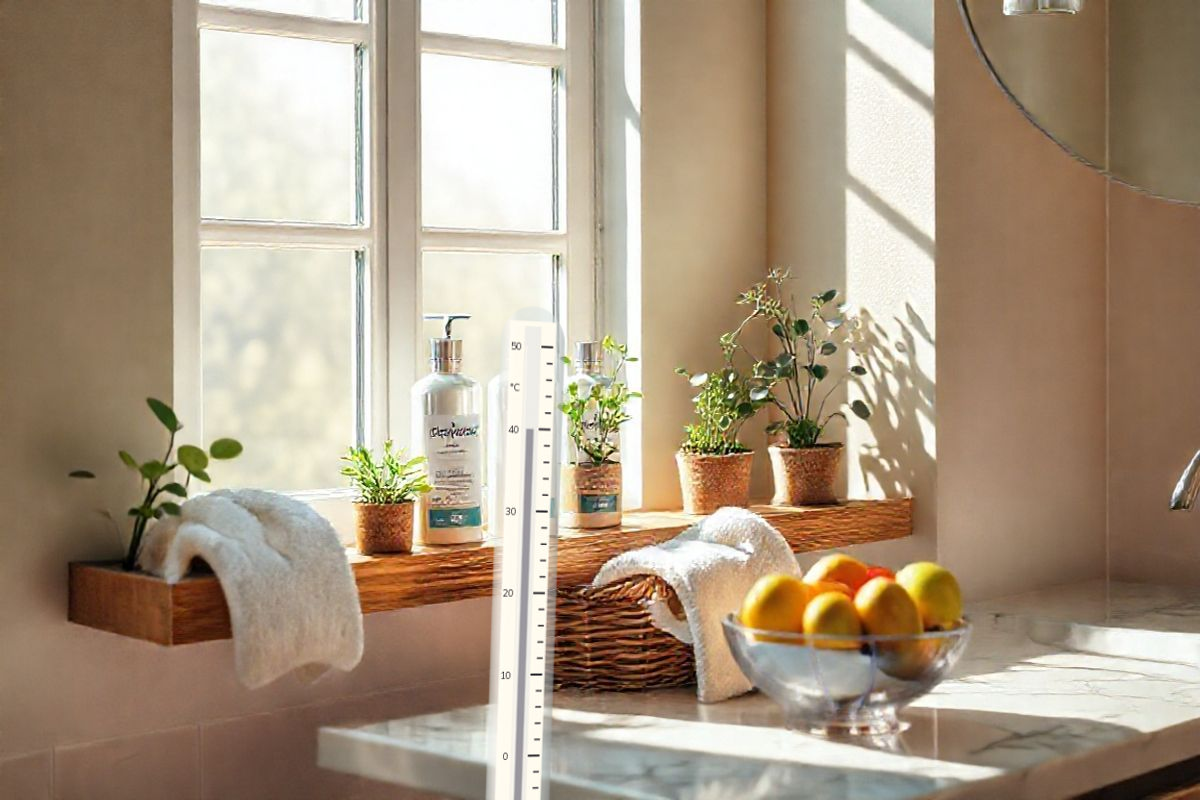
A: 40 °C
